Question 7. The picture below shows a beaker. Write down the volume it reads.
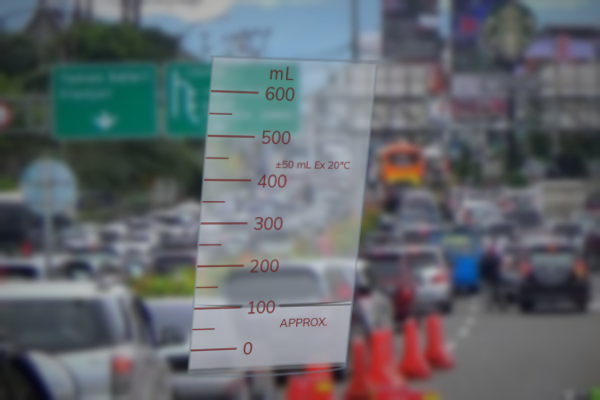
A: 100 mL
